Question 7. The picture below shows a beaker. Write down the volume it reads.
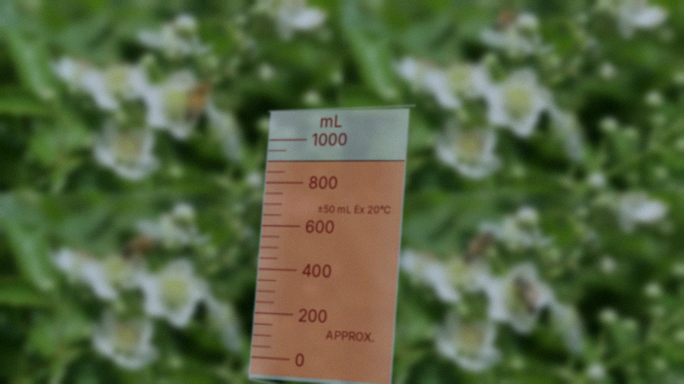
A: 900 mL
